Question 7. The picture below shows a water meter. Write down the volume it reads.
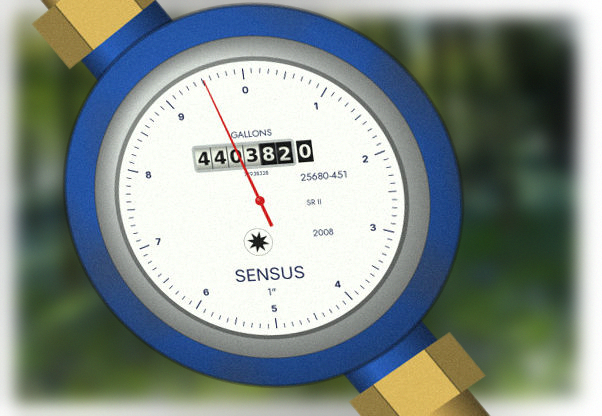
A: 4403819.5 gal
